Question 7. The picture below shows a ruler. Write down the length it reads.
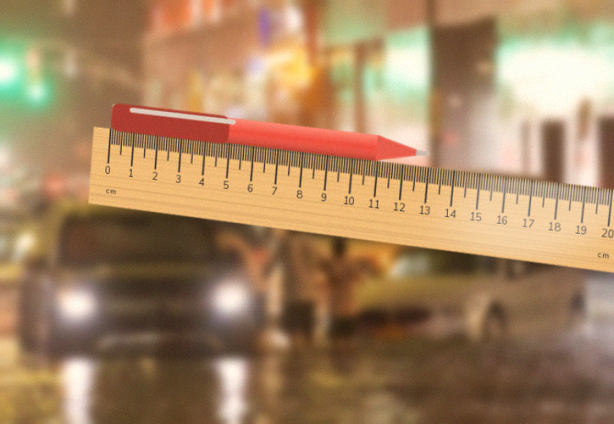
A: 13 cm
